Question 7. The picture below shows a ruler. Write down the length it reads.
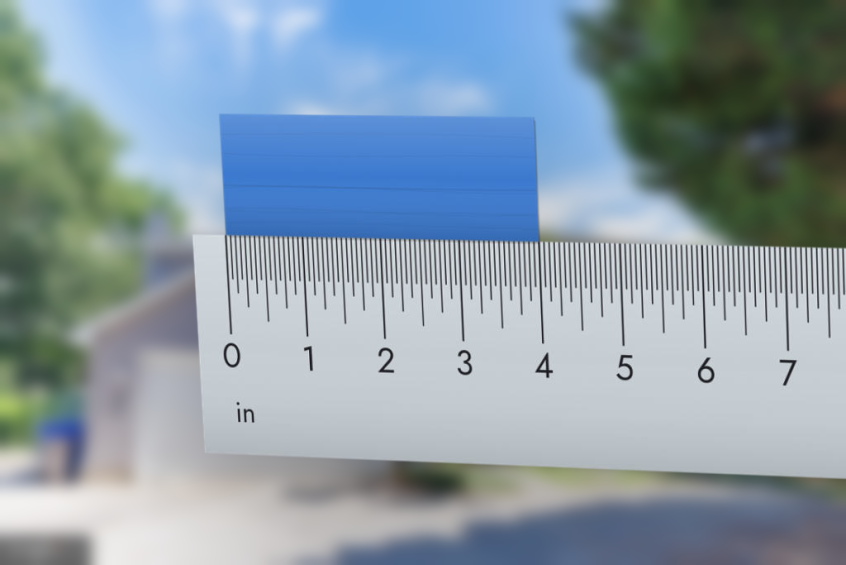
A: 4 in
